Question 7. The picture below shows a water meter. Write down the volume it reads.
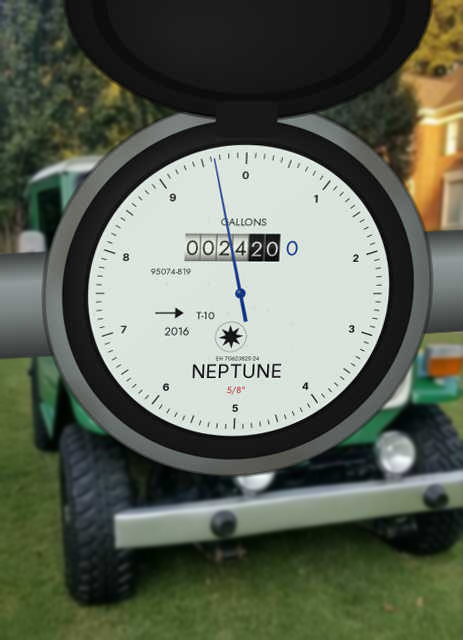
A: 24199.6 gal
